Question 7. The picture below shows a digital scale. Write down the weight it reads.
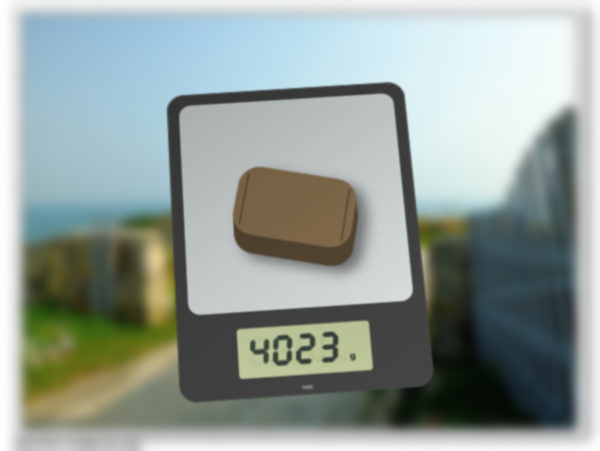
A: 4023 g
